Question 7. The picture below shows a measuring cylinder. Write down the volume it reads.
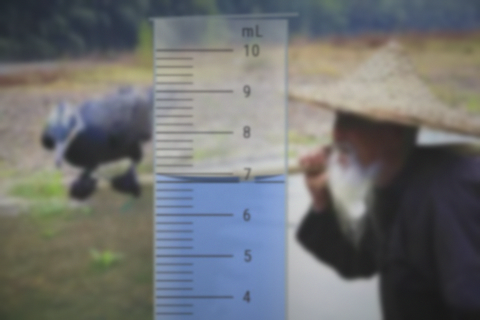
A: 6.8 mL
